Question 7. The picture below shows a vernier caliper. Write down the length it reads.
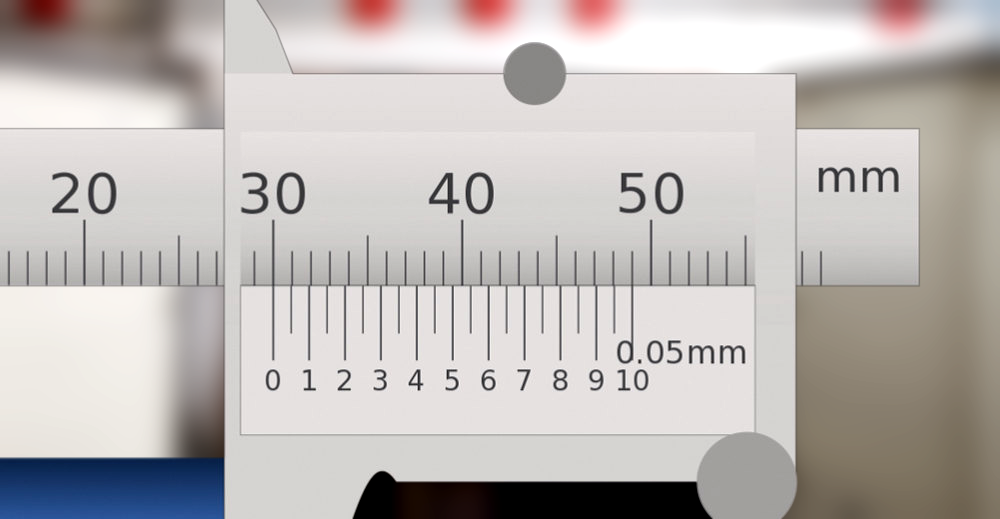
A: 30.0 mm
